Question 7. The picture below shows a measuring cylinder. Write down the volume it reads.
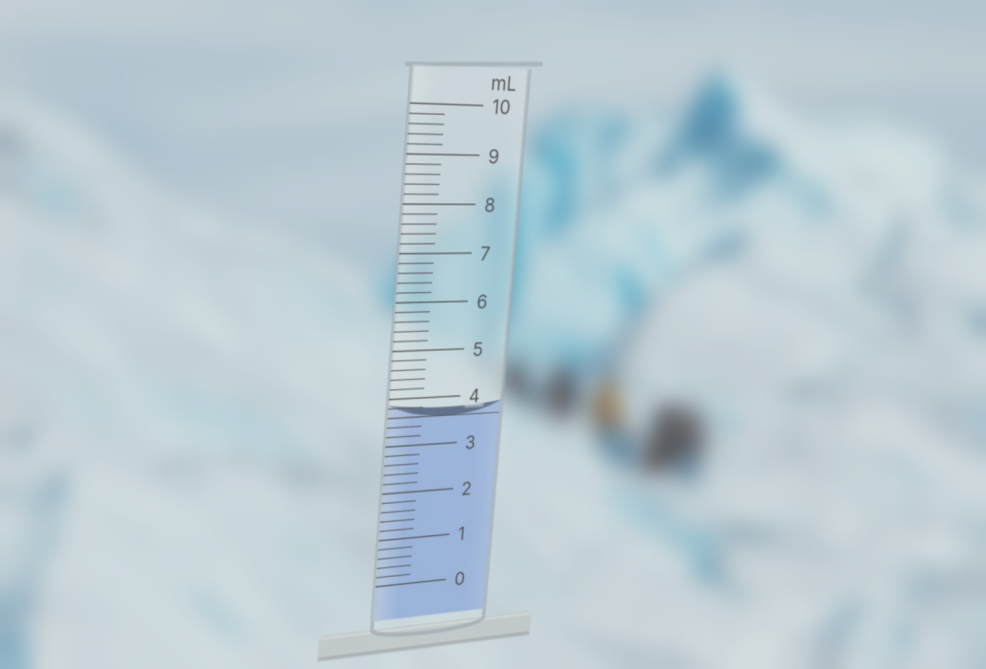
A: 3.6 mL
